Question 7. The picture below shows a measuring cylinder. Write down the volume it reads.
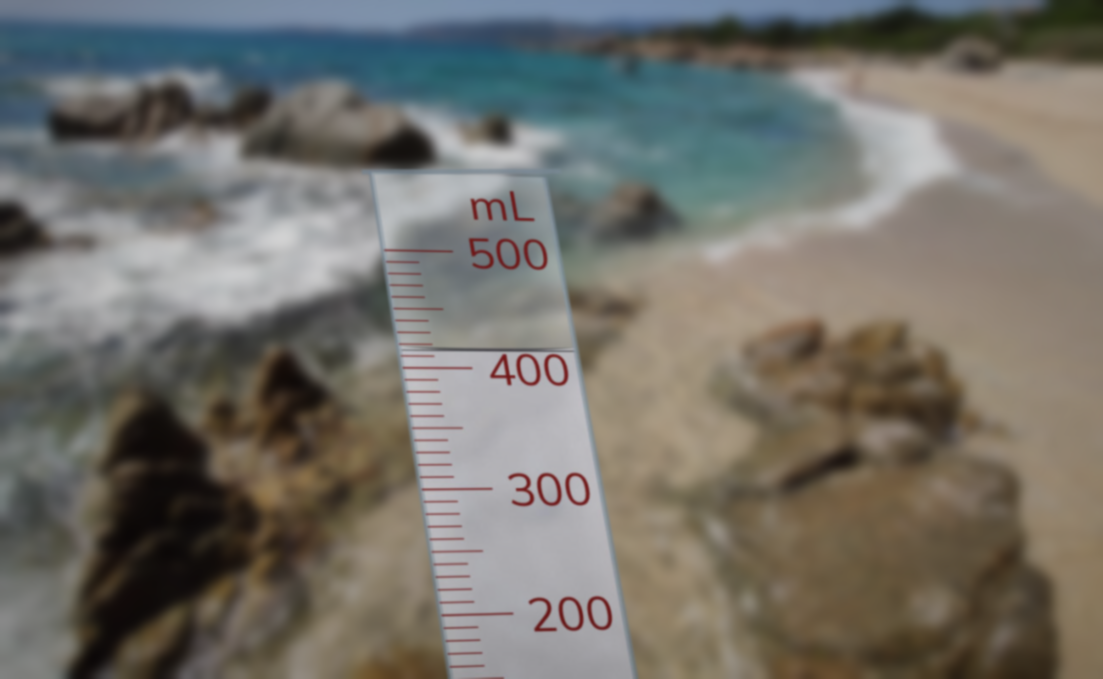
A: 415 mL
